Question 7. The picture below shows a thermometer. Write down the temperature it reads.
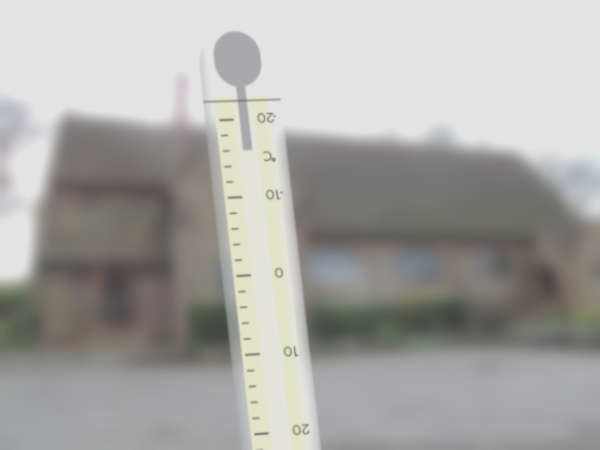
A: -16 °C
